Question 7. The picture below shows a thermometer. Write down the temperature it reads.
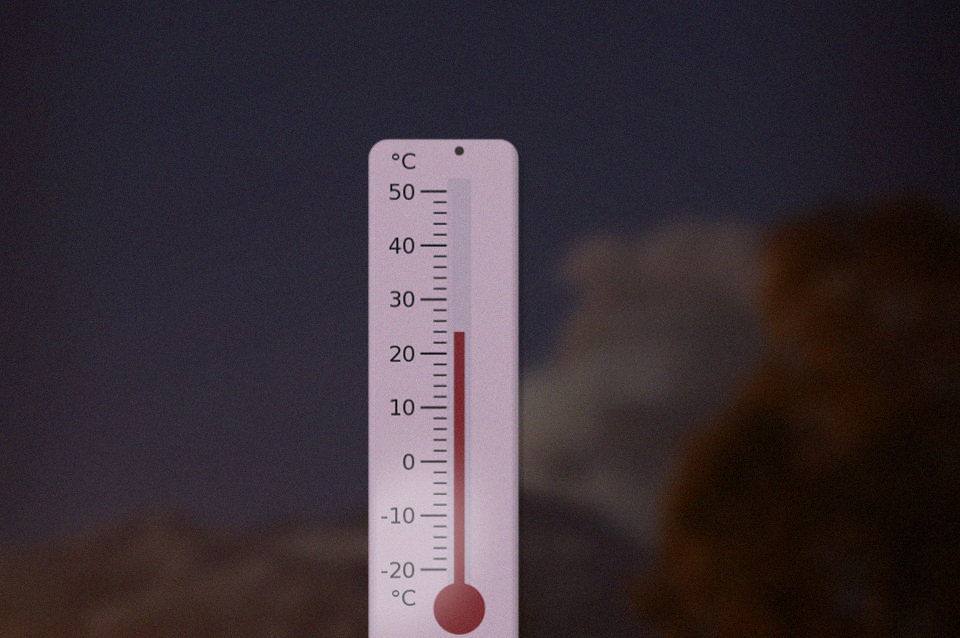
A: 24 °C
